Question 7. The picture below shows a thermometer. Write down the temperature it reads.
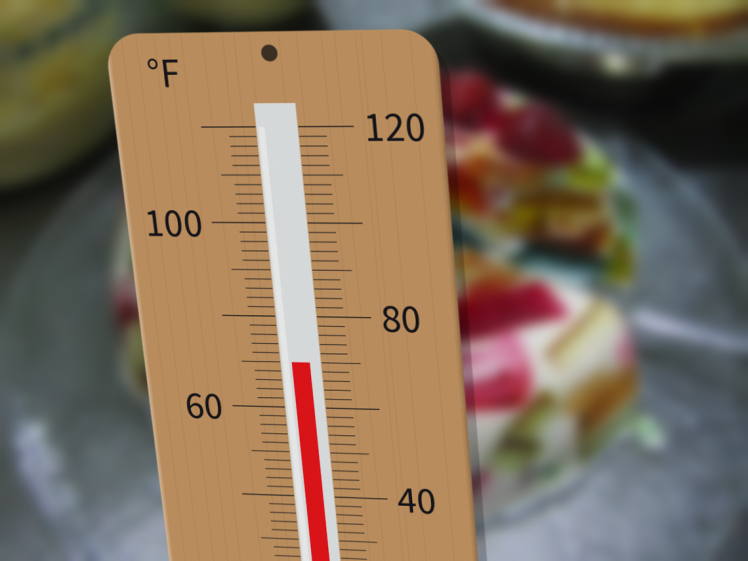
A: 70 °F
